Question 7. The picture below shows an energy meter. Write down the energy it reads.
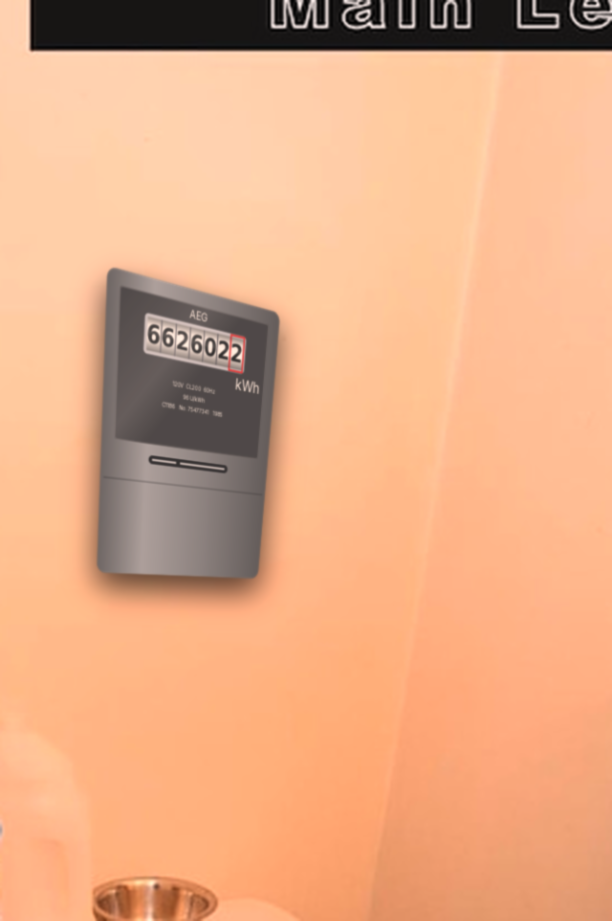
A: 662602.2 kWh
